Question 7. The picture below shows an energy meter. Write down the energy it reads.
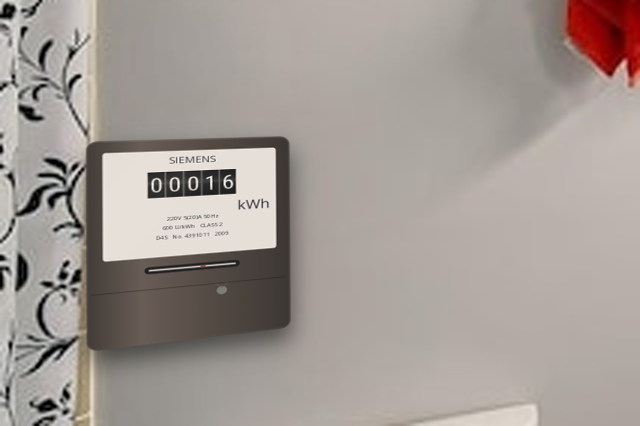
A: 16 kWh
